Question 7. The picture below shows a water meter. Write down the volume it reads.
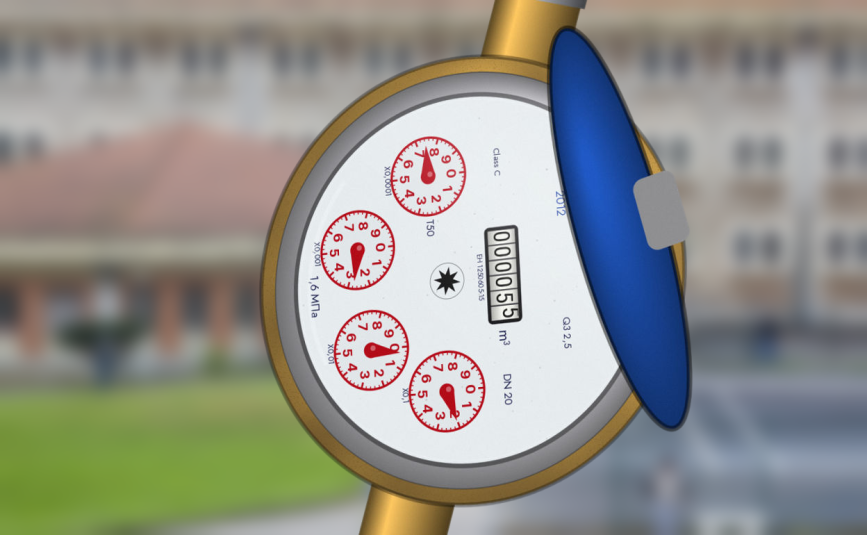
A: 55.2027 m³
